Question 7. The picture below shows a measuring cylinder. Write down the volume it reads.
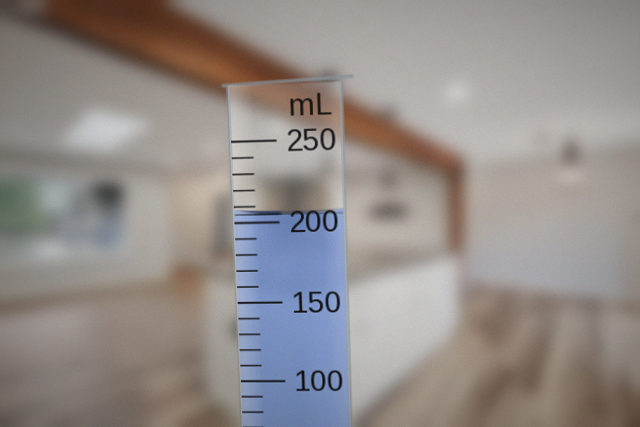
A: 205 mL
